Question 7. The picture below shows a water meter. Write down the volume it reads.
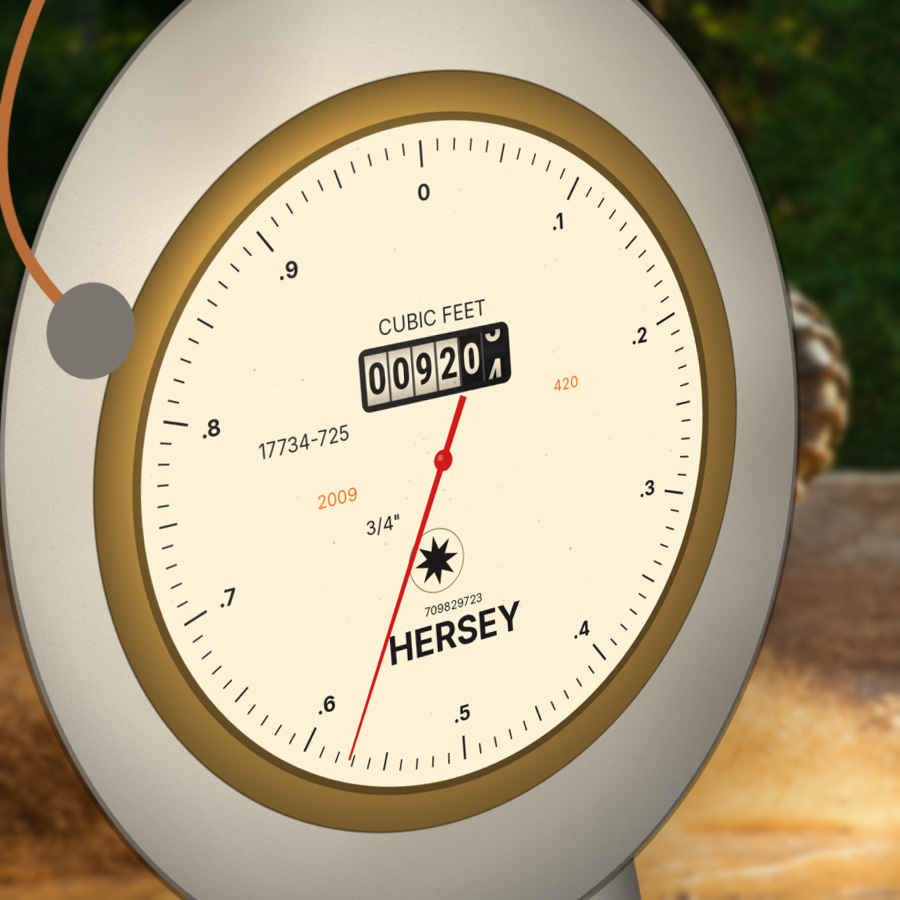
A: 9203.57 ft³
